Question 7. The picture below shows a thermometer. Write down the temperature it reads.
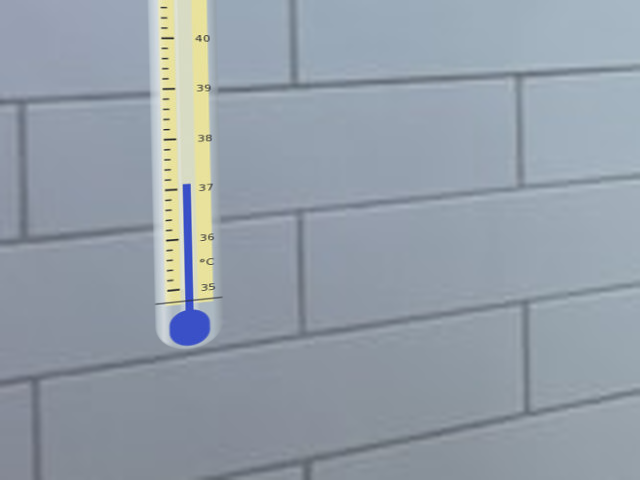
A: 37.1 °C
